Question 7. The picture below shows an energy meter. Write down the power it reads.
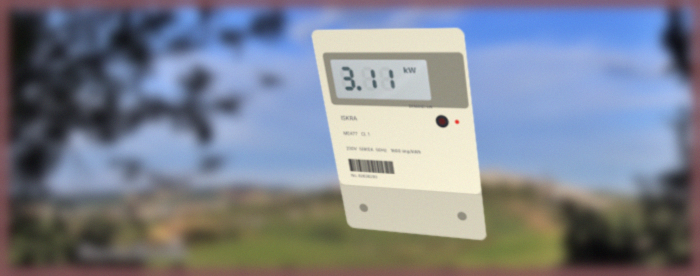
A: 3.11 kW
